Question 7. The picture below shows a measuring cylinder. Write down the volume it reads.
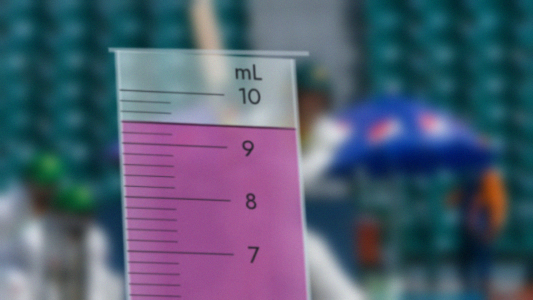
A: 9.4 mL
